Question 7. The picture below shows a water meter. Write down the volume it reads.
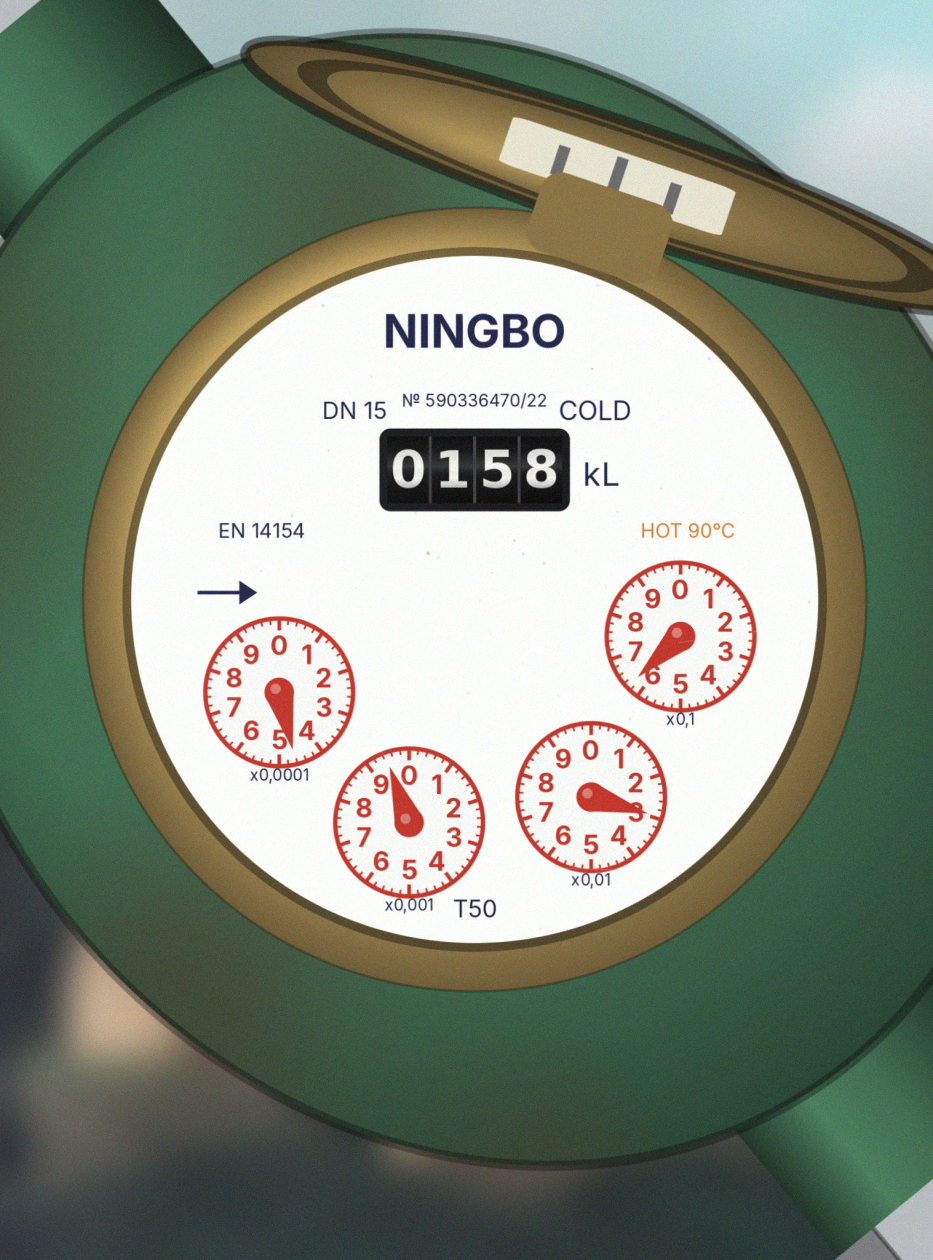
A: 158.6294 kL
